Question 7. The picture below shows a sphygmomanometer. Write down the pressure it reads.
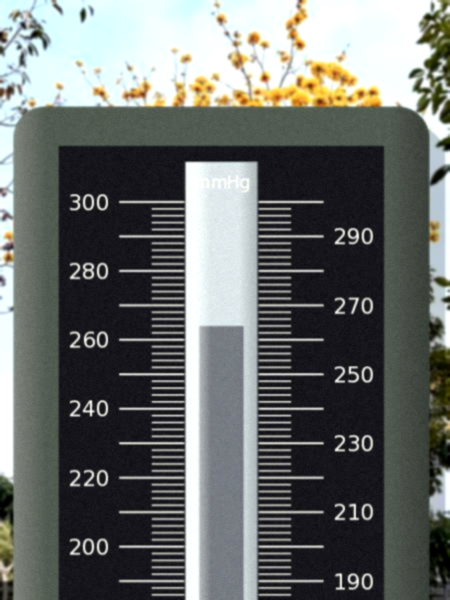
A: 264 mmHg
